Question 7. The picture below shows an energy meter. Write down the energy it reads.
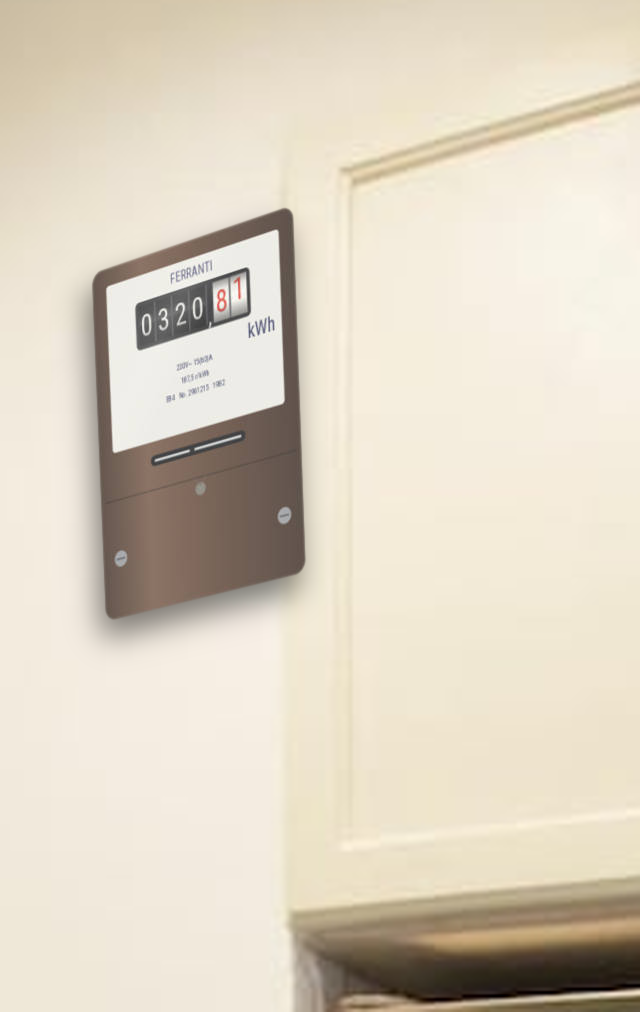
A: 320.81 kWh
